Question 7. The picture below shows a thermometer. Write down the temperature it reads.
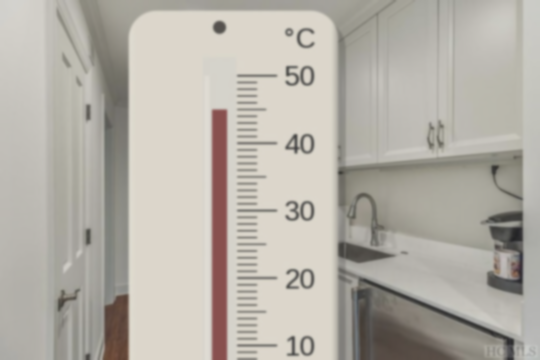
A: 45 °C
